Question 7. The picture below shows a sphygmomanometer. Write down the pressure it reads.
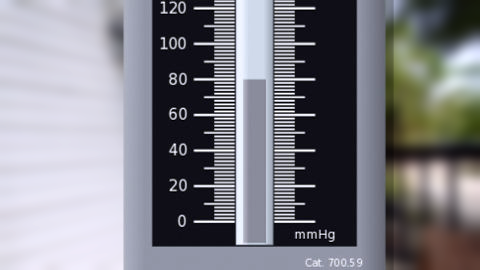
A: 80 mmHg
